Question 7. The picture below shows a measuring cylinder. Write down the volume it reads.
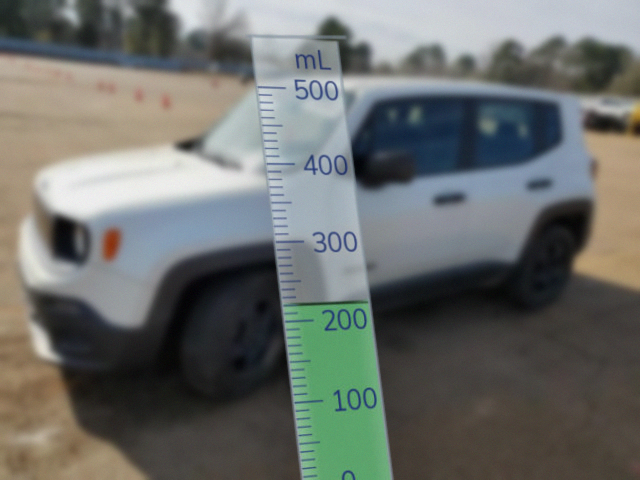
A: 220 mL
